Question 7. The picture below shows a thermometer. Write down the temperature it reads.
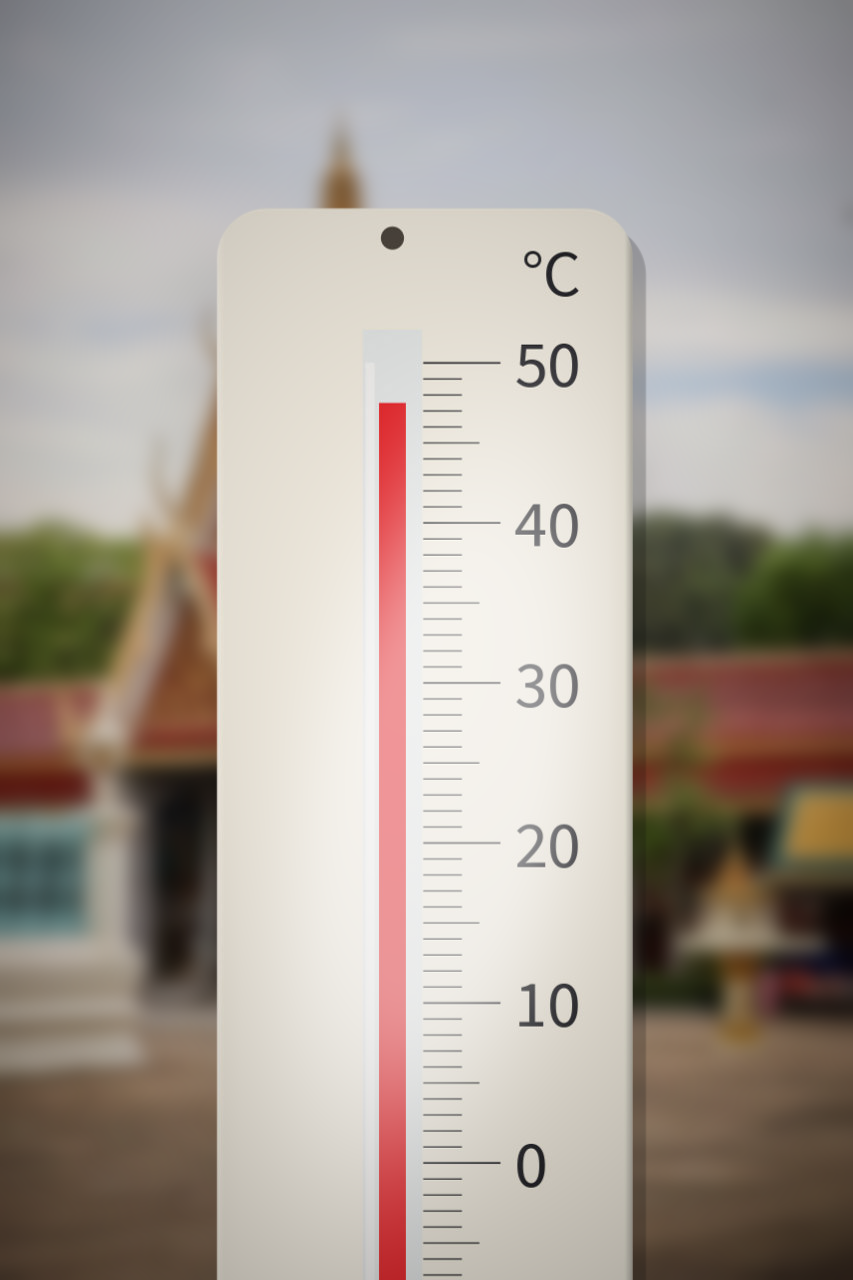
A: 47.5 °C
